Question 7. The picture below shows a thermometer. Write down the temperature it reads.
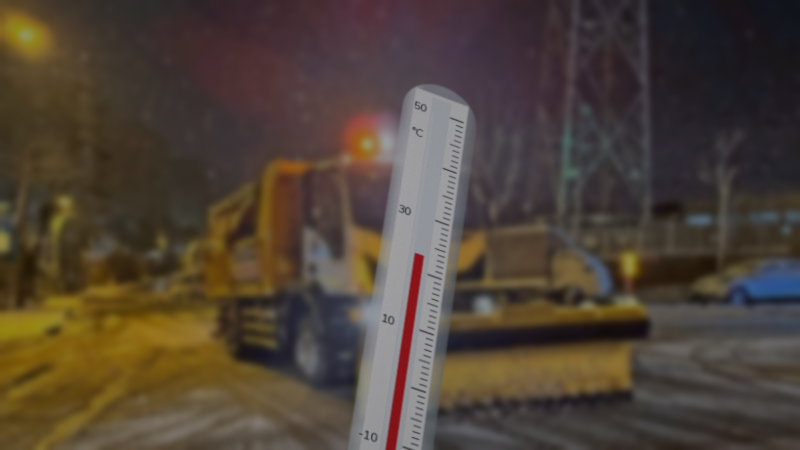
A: 23 °C
